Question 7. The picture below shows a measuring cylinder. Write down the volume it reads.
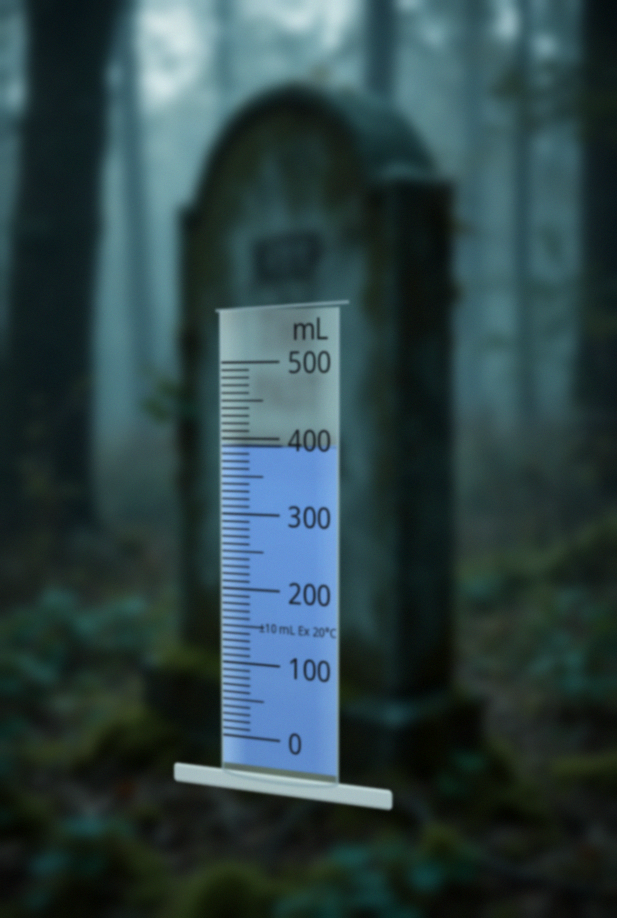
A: 390 mL
